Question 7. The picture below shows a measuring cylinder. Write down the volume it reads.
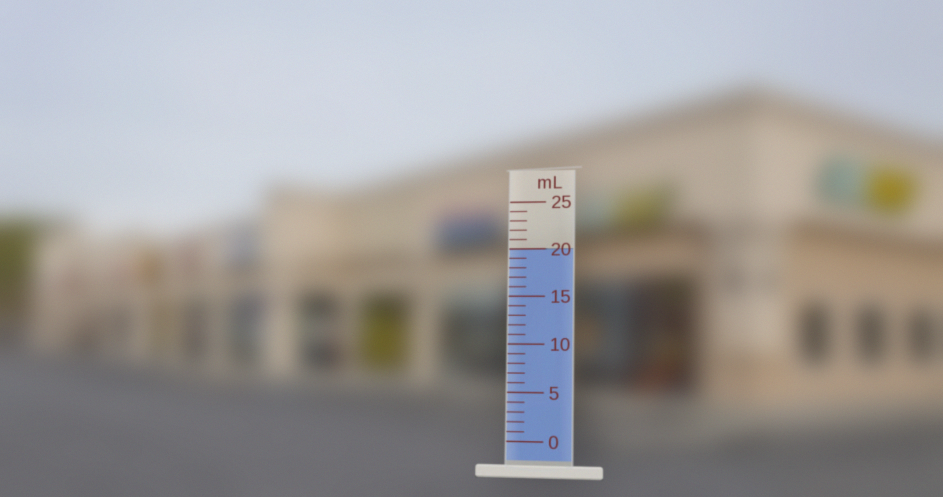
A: 20 mL
